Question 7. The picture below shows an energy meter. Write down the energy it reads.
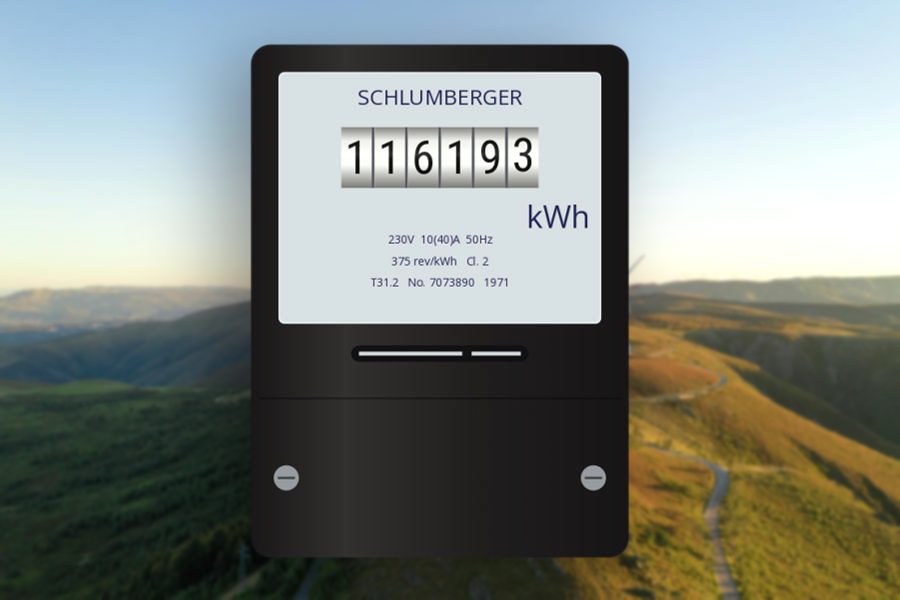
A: 116193 kWh
